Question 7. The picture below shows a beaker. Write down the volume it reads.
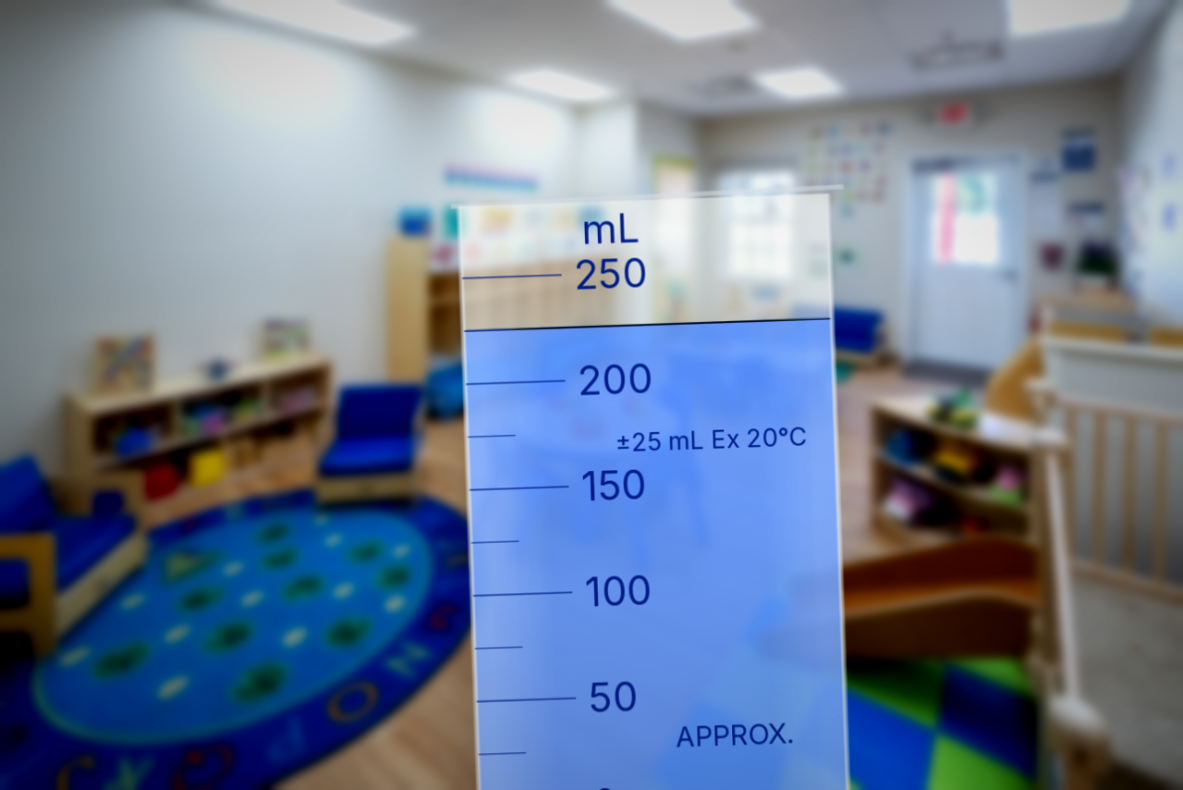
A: 225 mL
